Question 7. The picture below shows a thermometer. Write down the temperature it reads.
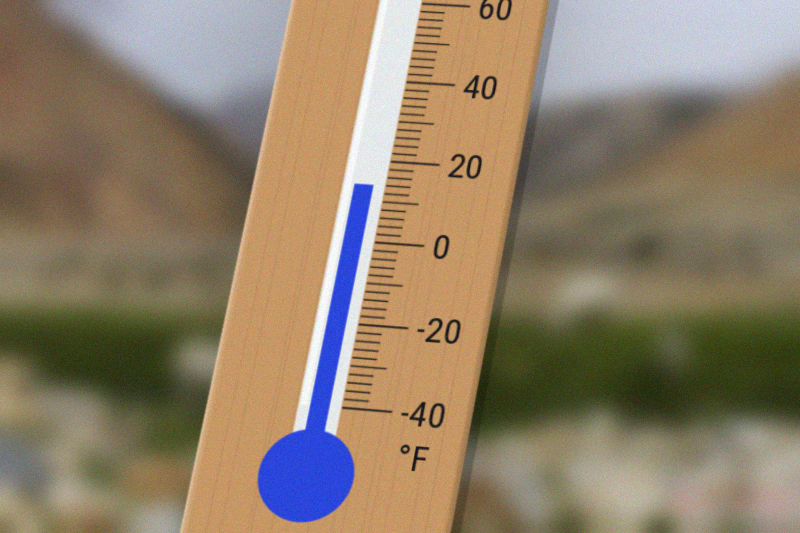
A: 14 °F
